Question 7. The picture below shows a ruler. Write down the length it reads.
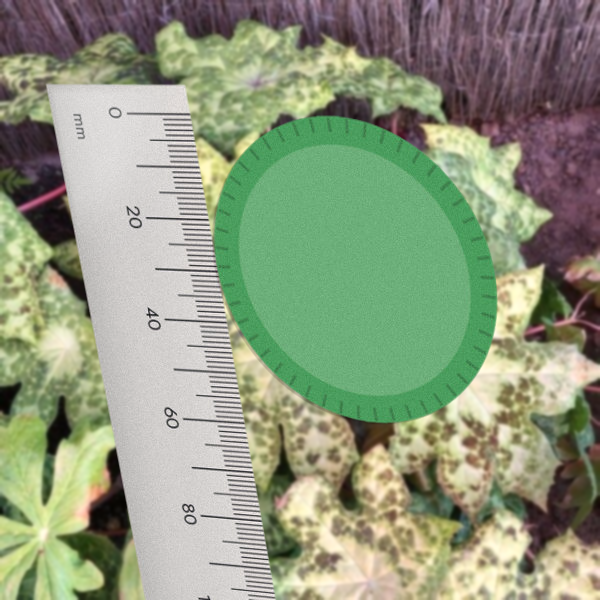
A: 58 mm
